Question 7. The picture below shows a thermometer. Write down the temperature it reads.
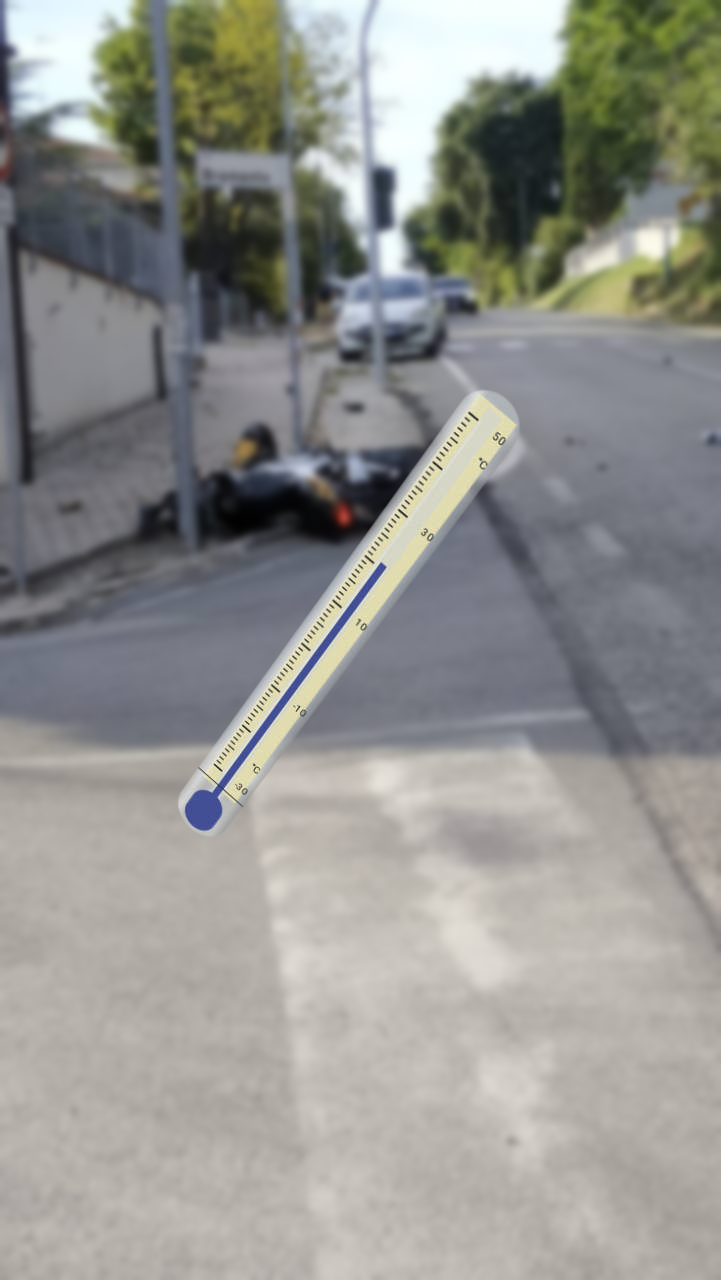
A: 21 °C
